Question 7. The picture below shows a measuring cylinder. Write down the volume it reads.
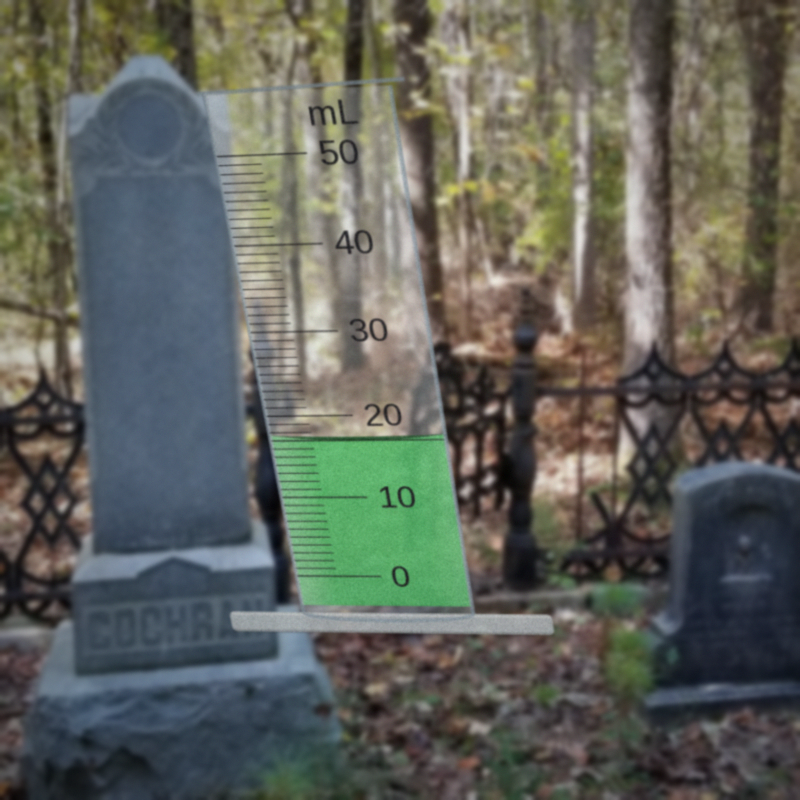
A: 17 mL
